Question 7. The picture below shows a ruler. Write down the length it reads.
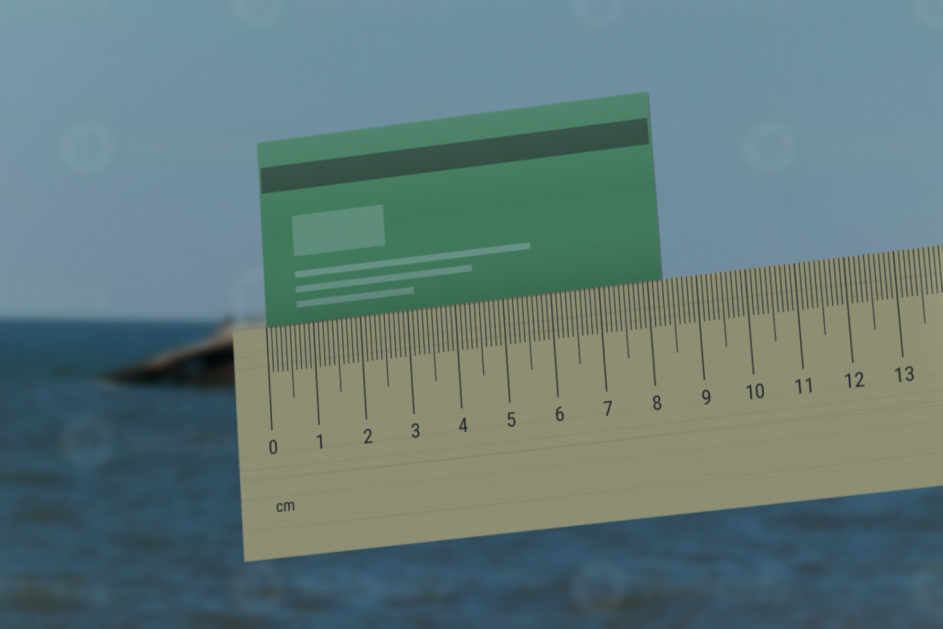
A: 8.3 cm
